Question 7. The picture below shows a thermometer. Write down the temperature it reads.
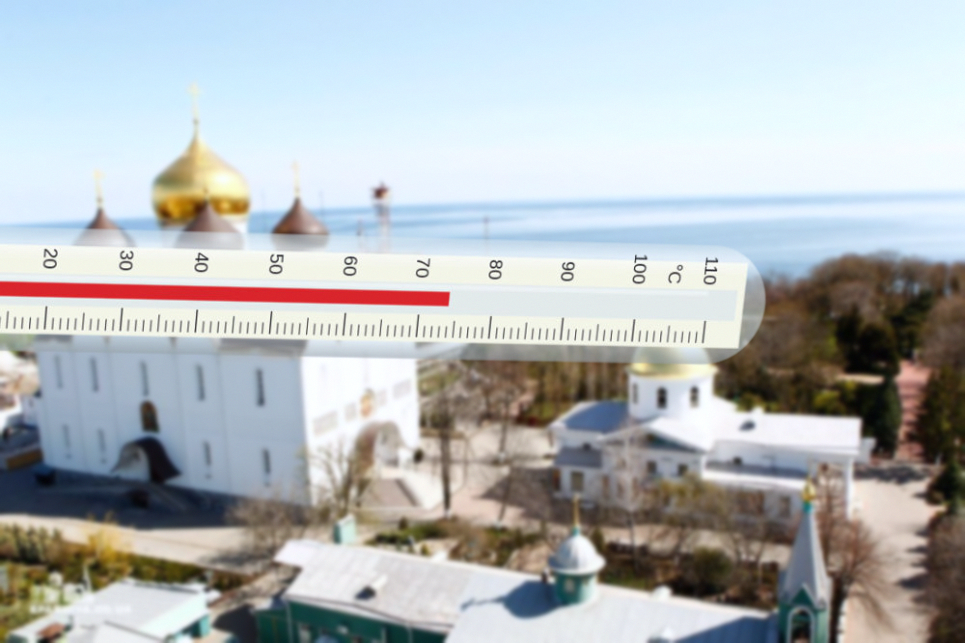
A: 74 °C
